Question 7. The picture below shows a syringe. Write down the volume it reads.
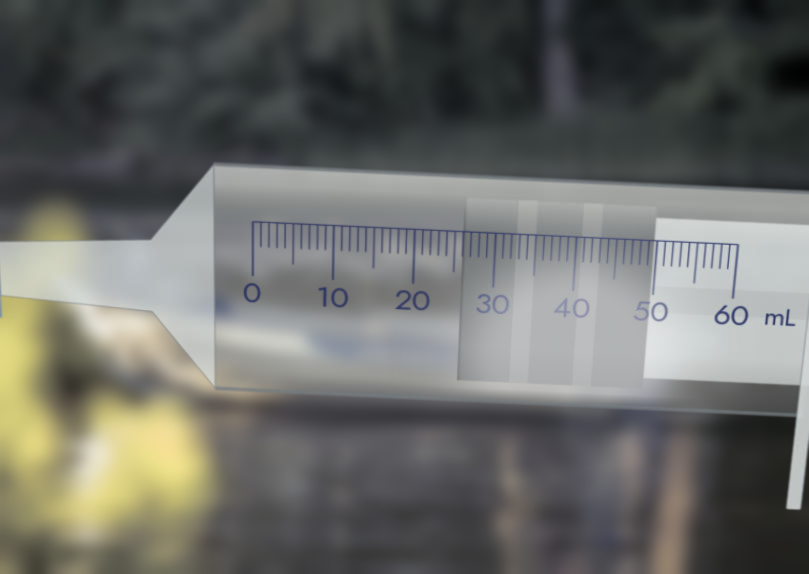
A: 26 mL
